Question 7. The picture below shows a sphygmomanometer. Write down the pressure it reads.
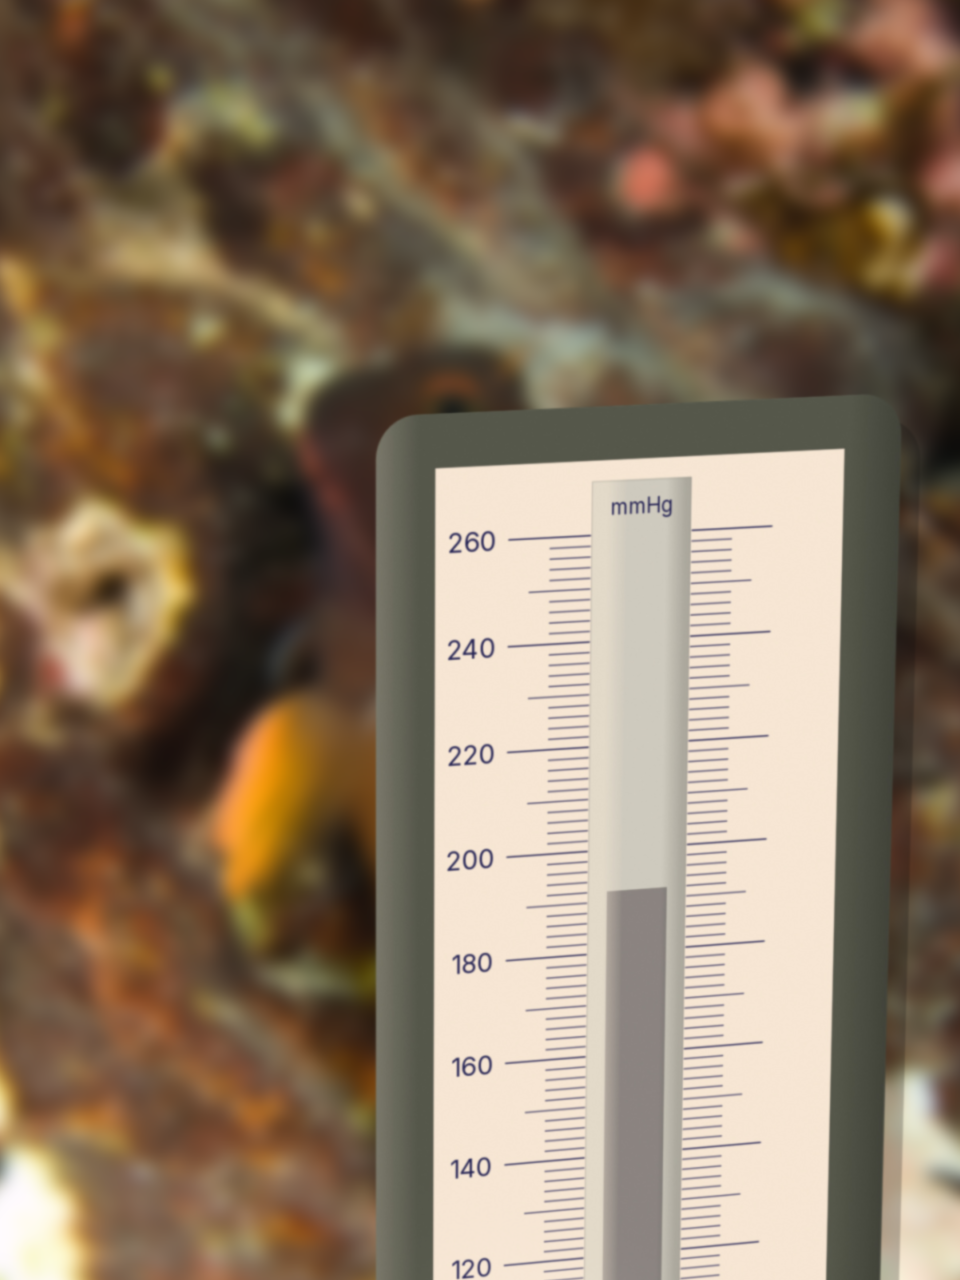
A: 192 mmHg
